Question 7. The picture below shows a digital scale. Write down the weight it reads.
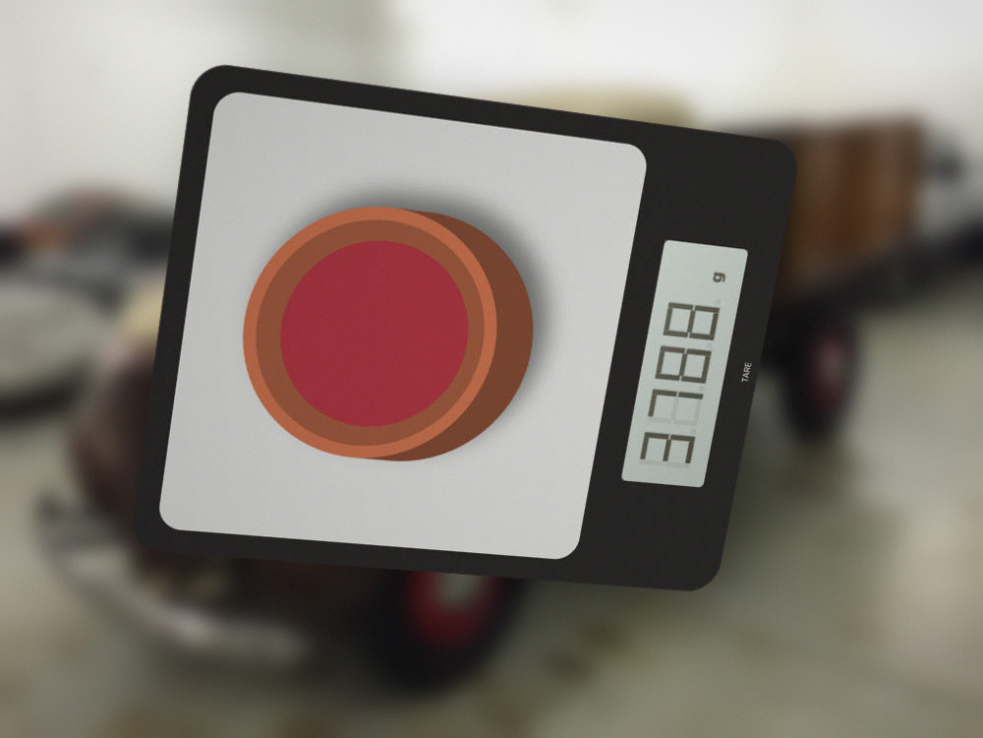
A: 3788 g
